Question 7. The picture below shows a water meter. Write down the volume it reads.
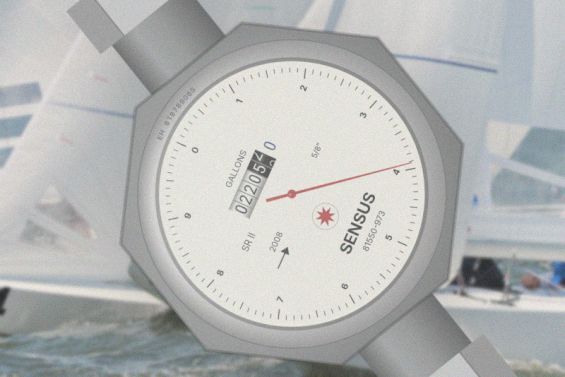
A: 220523.9 gal
